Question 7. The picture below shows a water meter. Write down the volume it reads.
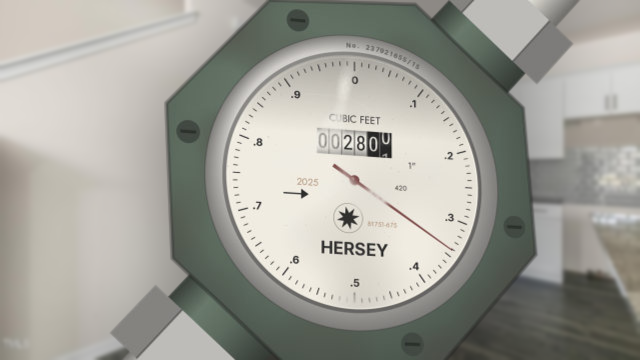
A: 2800.34 ft³
